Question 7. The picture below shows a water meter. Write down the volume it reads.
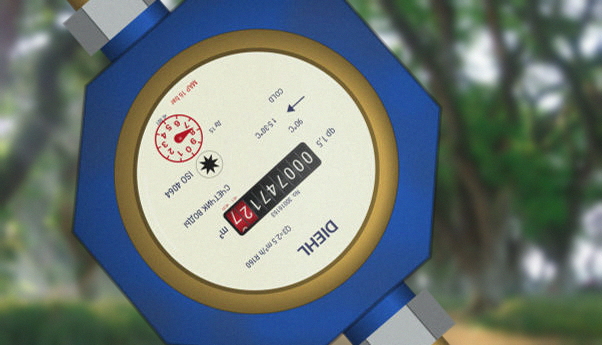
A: 7471.267 m³
